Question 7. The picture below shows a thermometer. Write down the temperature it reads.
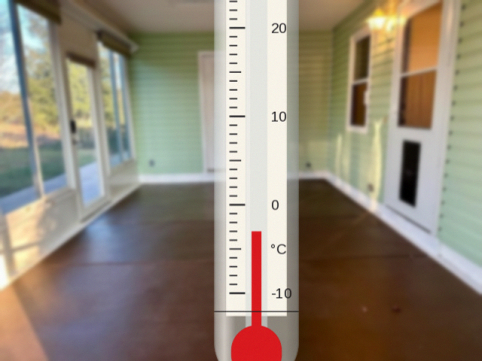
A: -3 °C
